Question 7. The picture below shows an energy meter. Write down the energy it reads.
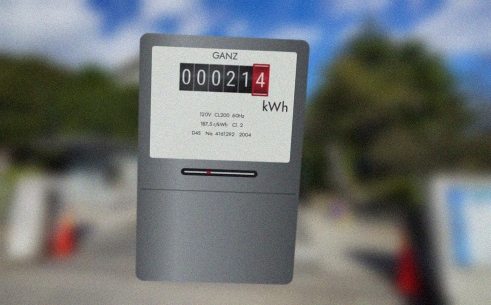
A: 21.4 kWh
